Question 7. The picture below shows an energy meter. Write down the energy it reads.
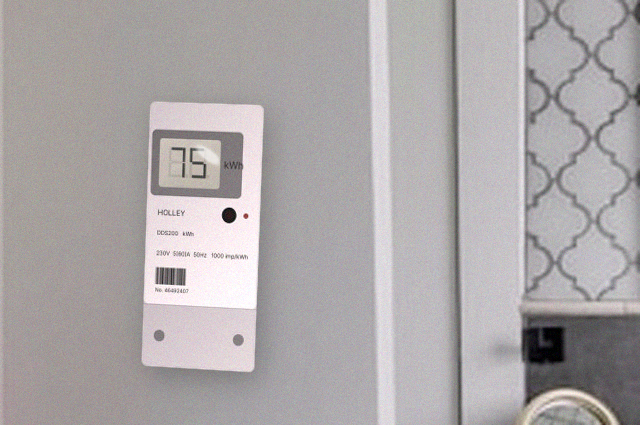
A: 75 kWh
